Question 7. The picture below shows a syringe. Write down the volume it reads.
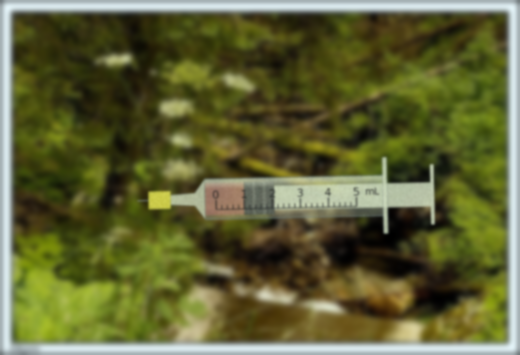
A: 1 mL
